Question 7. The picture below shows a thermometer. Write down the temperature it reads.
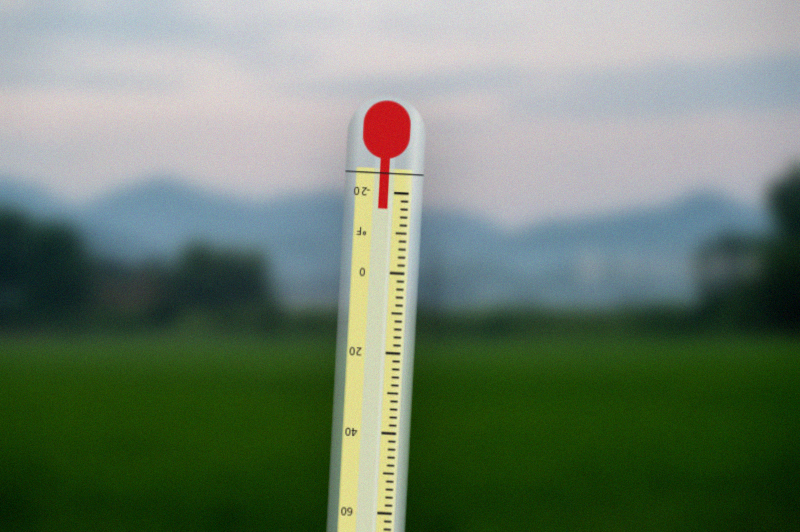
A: -16 °F
